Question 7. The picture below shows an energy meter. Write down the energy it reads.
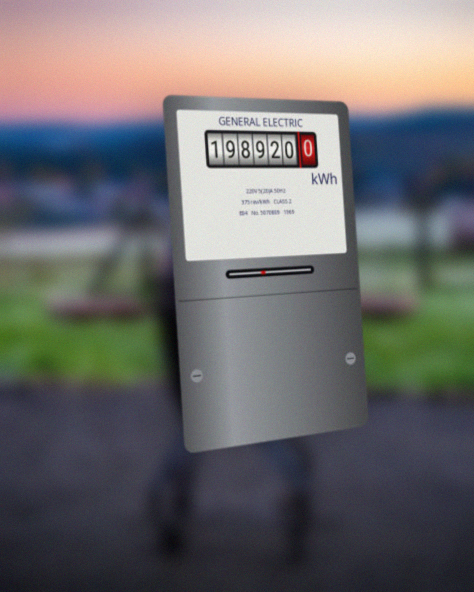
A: 198920.0 kWh
